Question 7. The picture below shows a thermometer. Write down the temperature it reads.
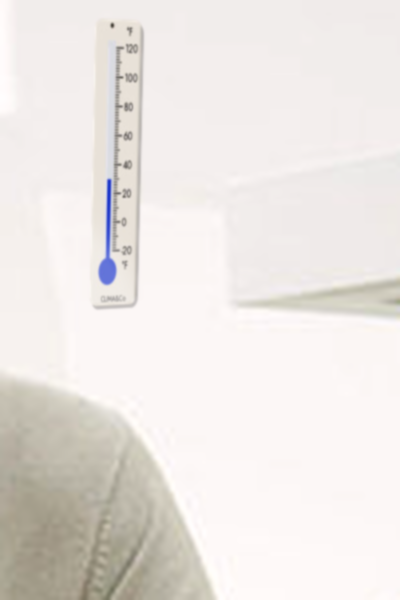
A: 30 °F
